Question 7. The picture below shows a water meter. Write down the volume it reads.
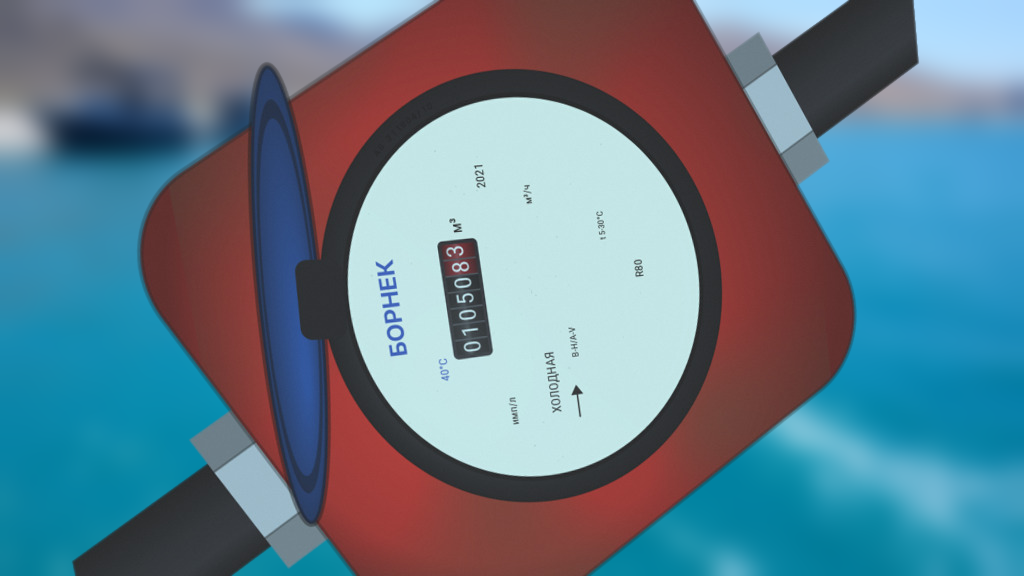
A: 1050.83 m³
